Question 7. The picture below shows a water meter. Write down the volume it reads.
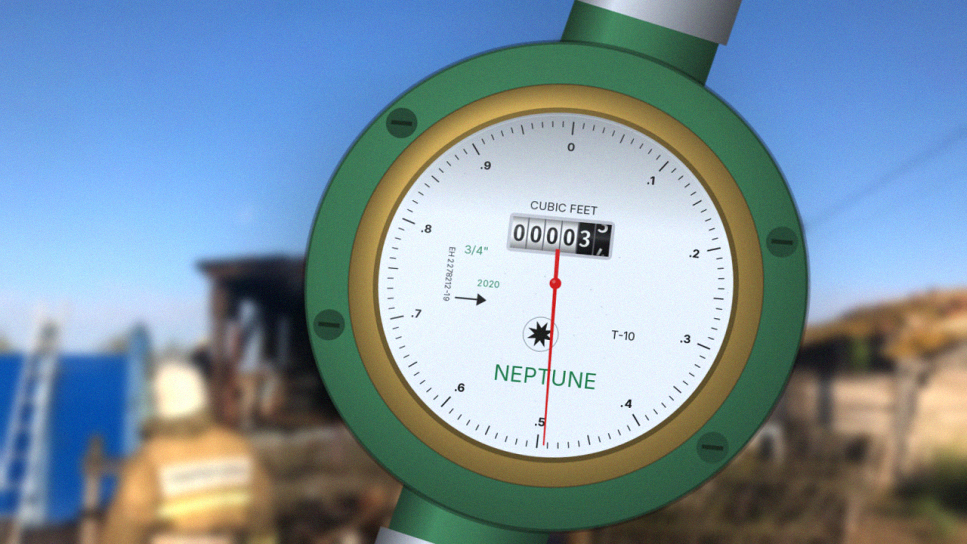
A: 33.49 ft³
